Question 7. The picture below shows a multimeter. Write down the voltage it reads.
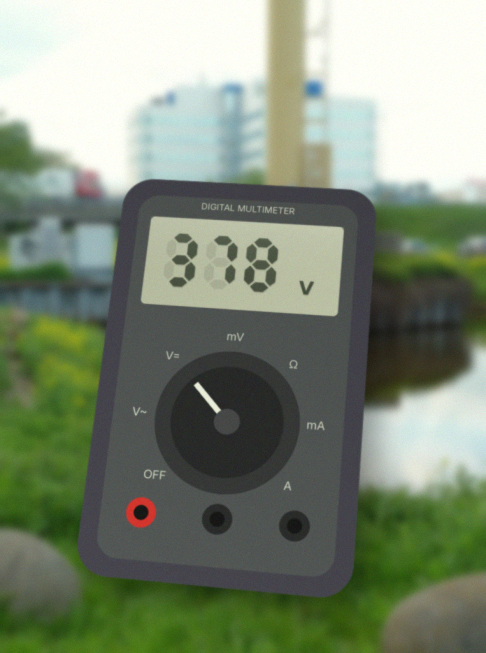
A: 378 V
